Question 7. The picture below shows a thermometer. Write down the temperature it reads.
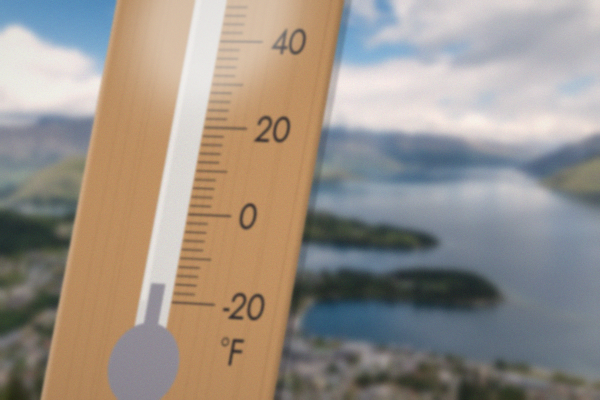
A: -16 °F
